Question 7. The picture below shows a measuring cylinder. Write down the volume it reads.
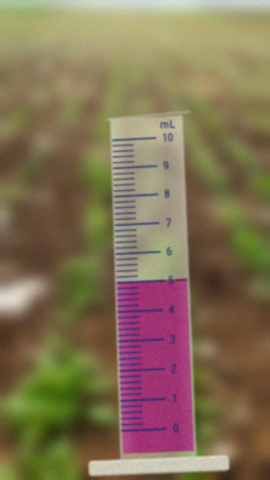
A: 5 mL
